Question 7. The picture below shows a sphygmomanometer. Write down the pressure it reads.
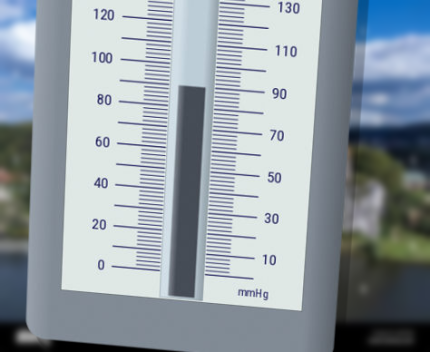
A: 90 mmHg
